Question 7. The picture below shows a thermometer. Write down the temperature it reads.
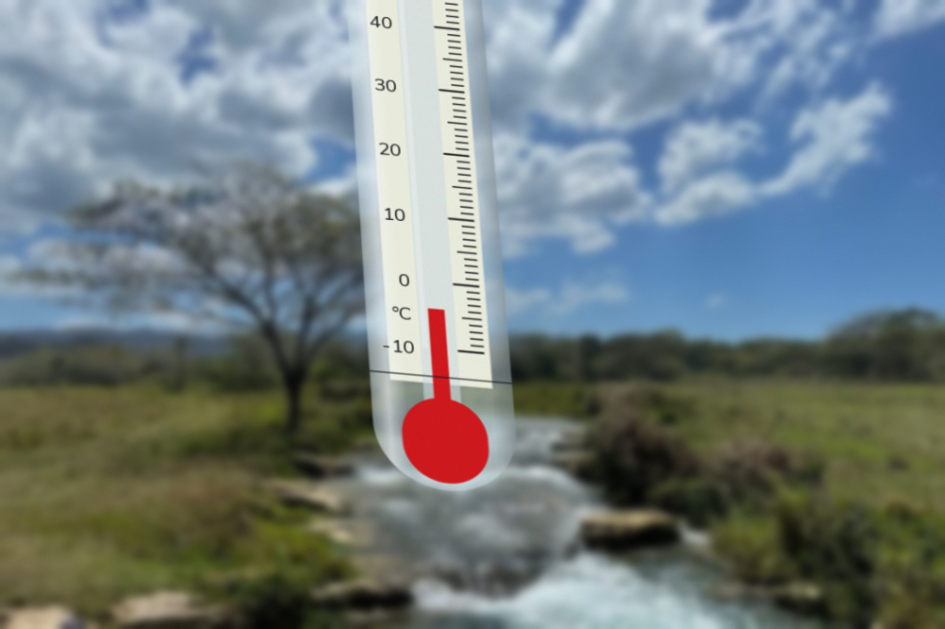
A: -4 °C
